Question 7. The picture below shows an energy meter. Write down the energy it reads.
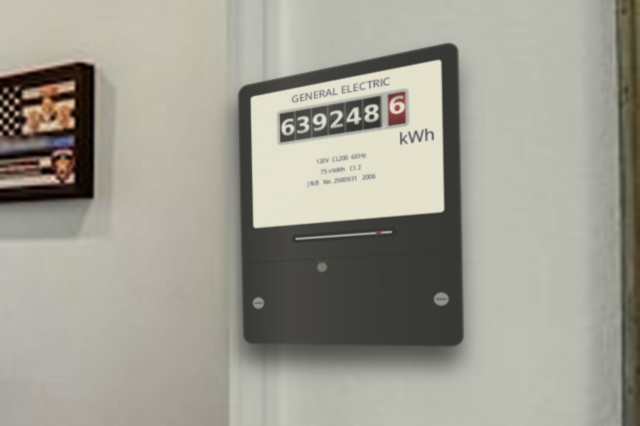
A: 639248.6 kWh
